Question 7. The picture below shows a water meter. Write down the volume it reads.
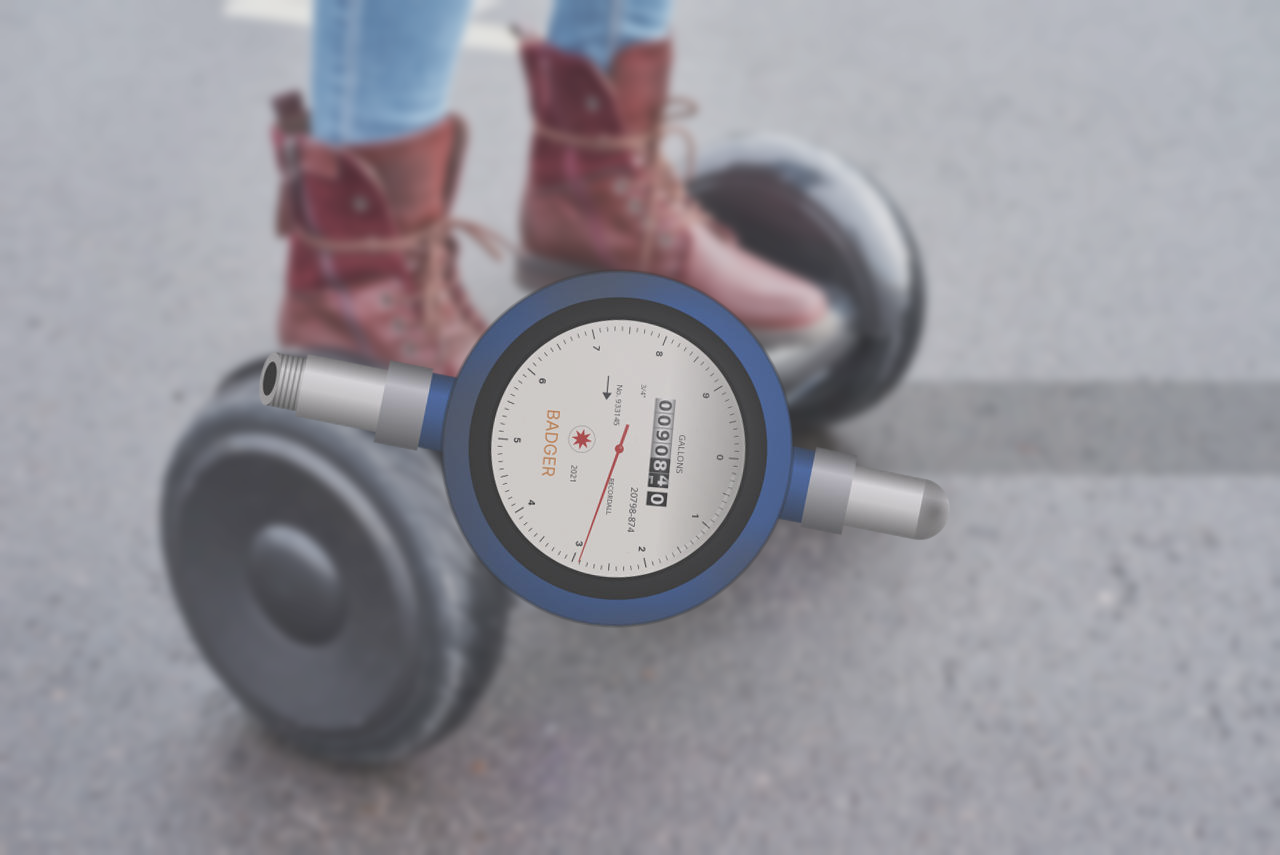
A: 90842.9 gal
